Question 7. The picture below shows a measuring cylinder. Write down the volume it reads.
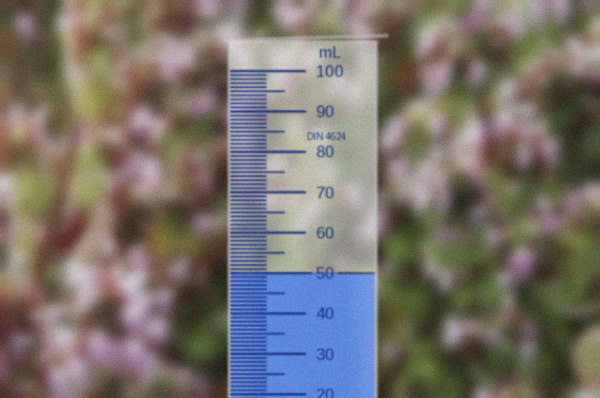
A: 50 mL
